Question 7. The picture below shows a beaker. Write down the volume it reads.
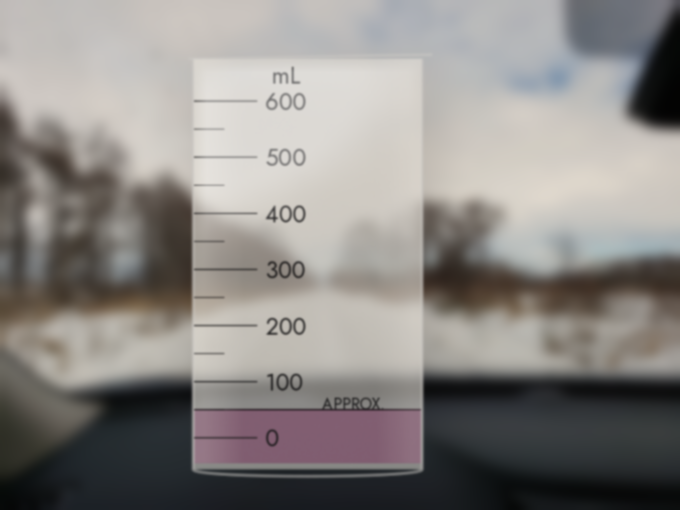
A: 50 mL
